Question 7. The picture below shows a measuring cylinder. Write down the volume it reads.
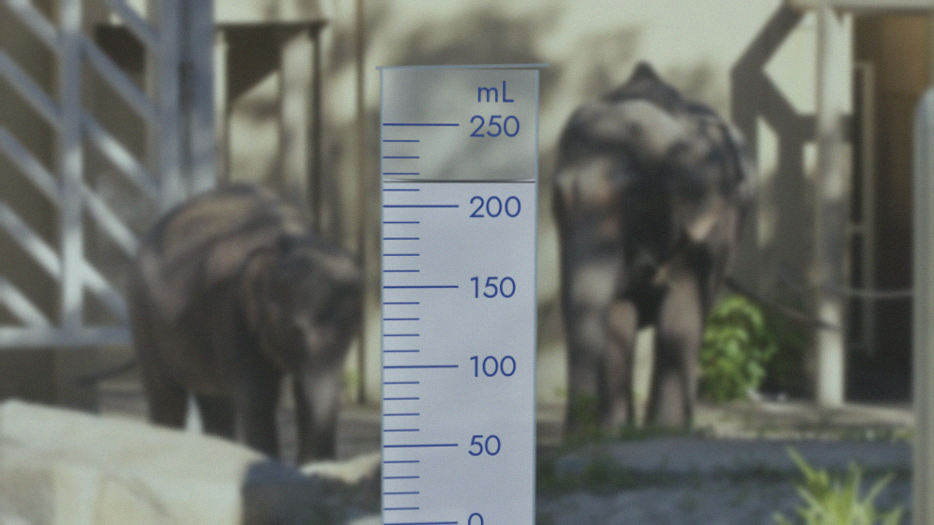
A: 215 mL
